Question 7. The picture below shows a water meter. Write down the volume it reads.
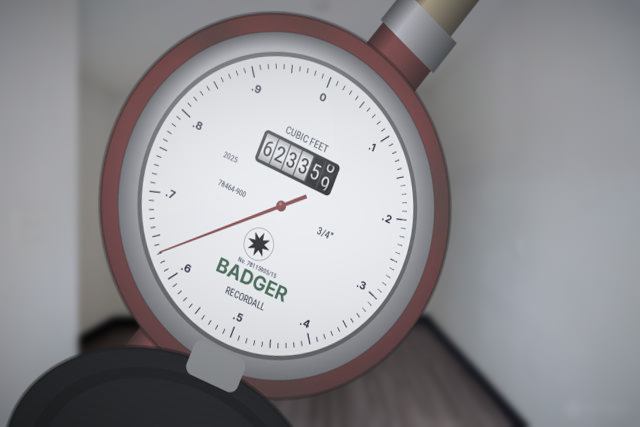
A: 623358.63 ft³
